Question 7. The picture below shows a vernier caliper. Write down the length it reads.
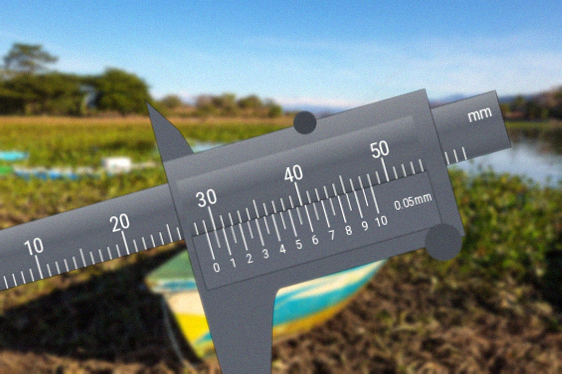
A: 29.0 mm
